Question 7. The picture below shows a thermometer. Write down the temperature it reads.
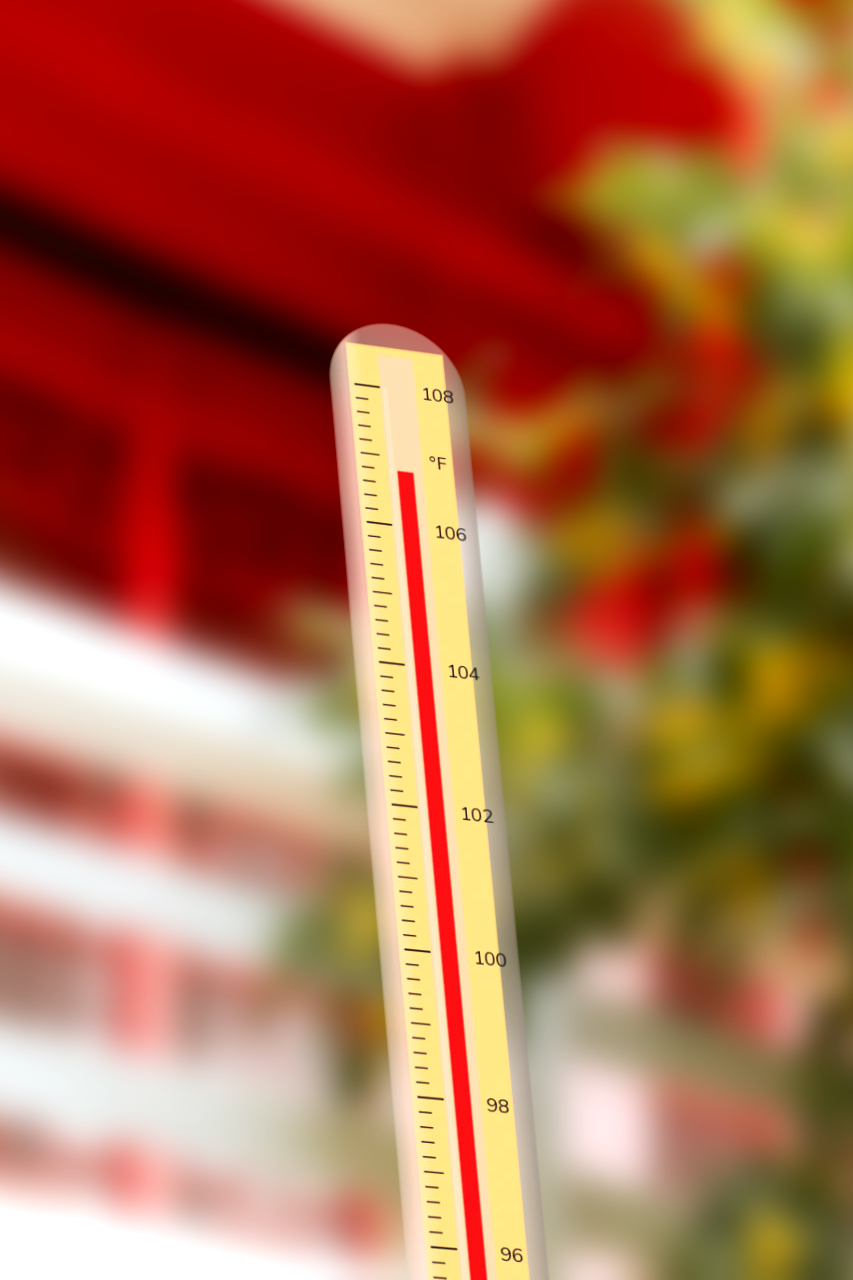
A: 106.8 °F
